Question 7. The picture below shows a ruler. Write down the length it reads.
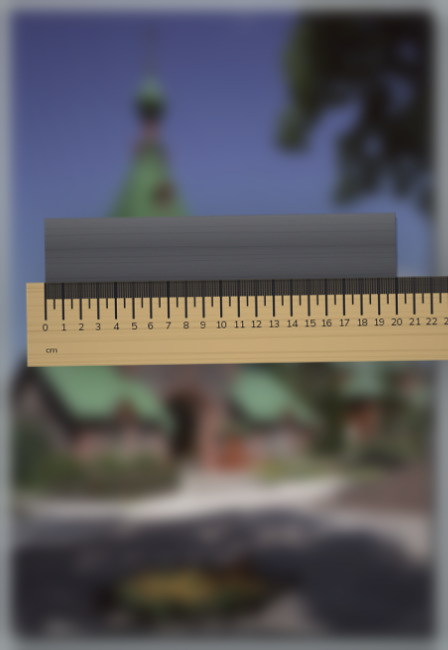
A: 20 cm
